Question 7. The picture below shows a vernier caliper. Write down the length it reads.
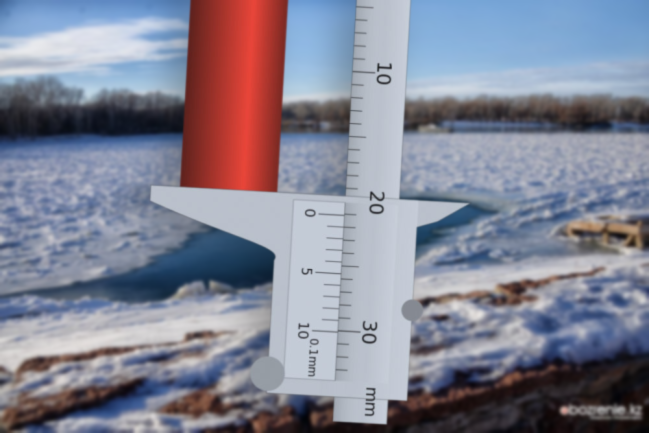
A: 21.1 mm
